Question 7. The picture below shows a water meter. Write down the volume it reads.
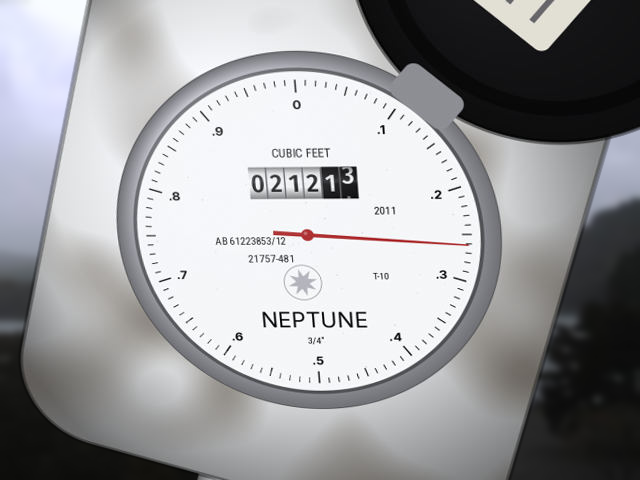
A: 21213.26 ft³
